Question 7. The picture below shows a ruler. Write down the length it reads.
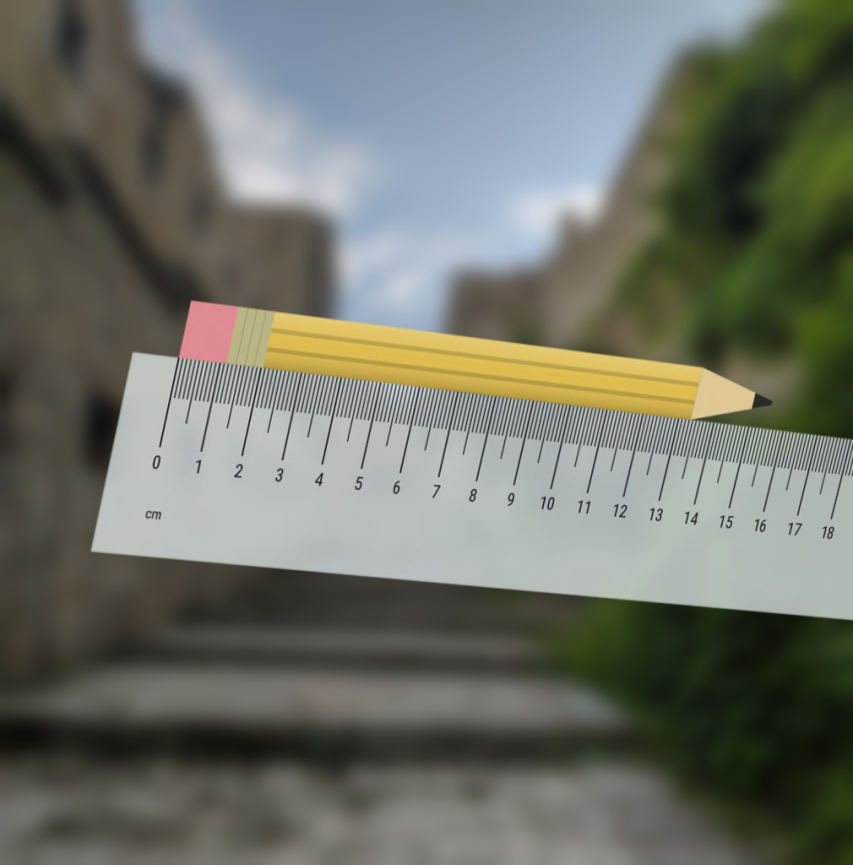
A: 15.5 cm
